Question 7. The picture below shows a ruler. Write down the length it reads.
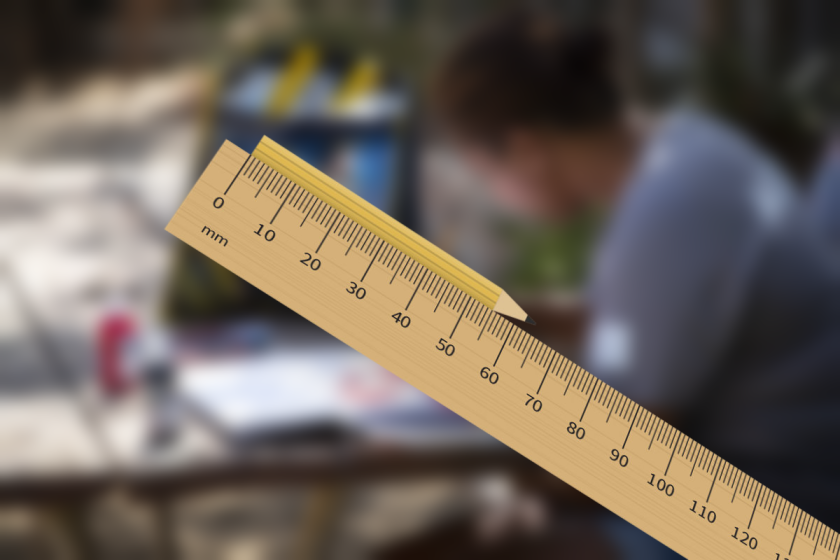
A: 64 mm
